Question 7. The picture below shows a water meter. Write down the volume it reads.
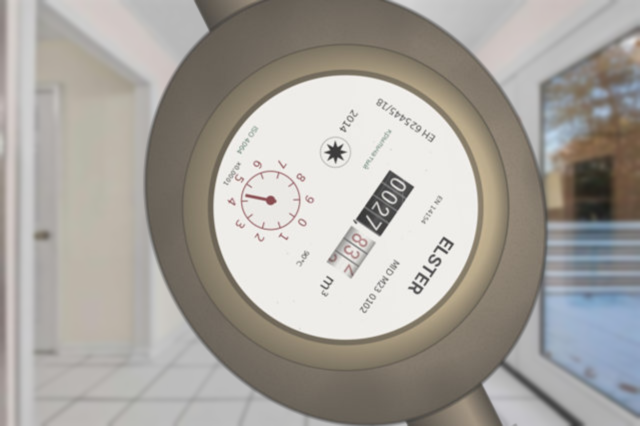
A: 27.8324 m³
